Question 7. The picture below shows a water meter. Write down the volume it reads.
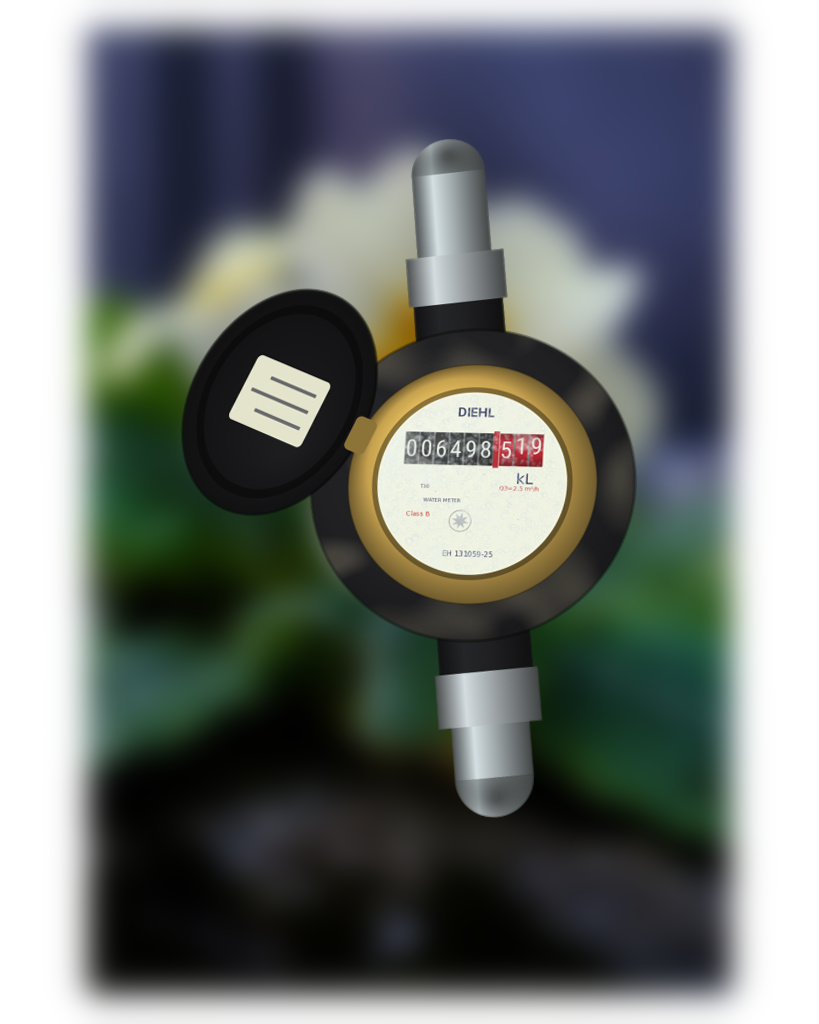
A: 6498.519 kL
